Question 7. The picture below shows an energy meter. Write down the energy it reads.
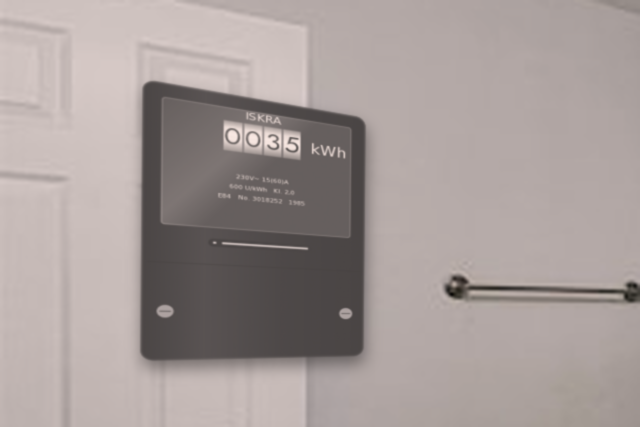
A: 35 kWh
